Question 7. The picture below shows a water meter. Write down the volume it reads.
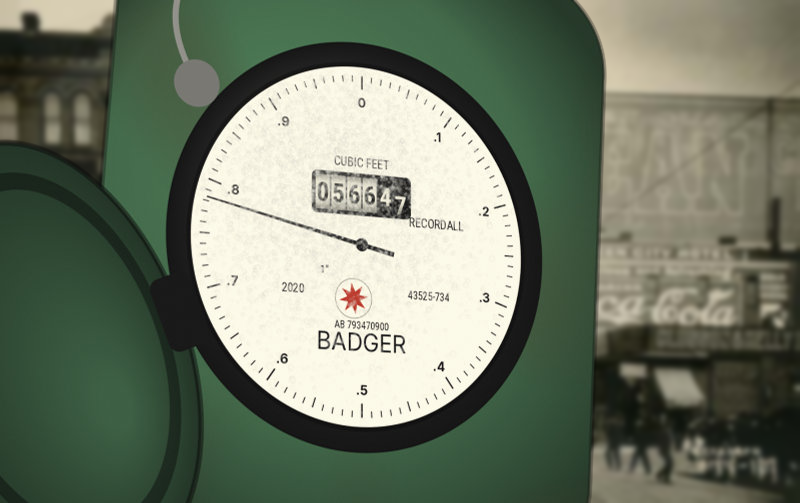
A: 56646.78 ft³
